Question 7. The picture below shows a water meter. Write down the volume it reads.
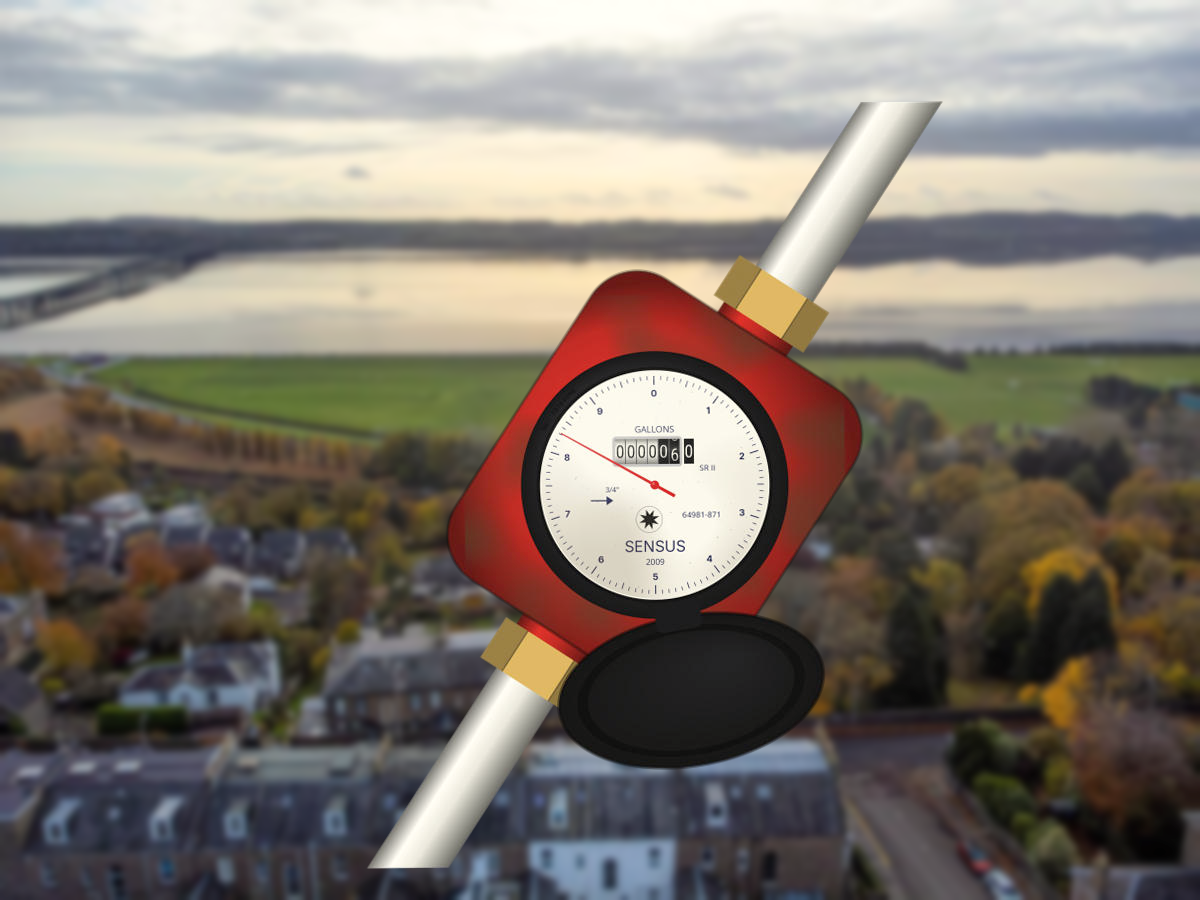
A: 58.3 gal
